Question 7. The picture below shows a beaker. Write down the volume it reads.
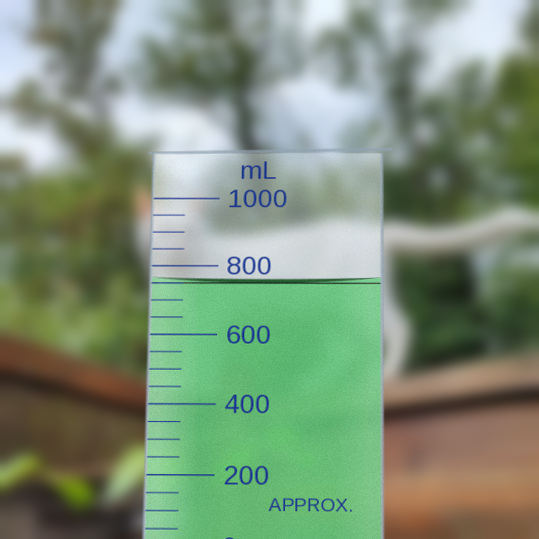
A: 750 mL
